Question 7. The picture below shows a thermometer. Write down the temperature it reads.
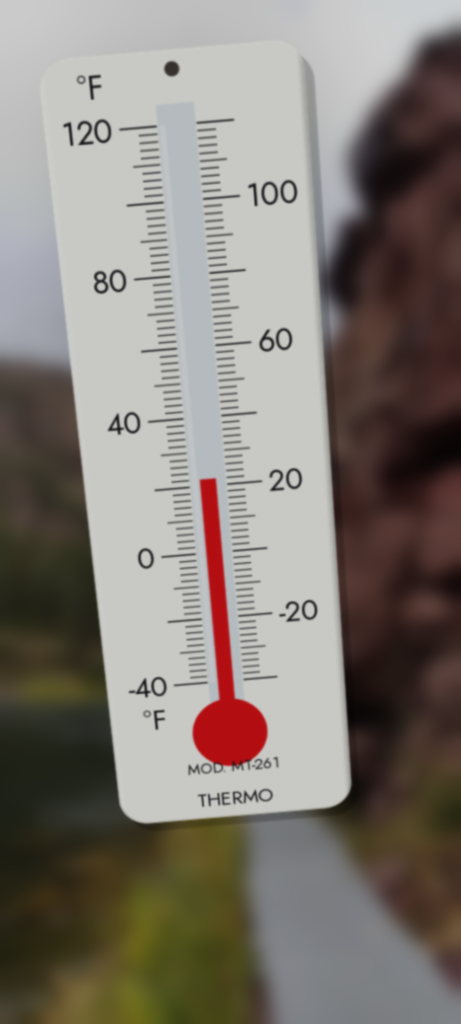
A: 22 °F
